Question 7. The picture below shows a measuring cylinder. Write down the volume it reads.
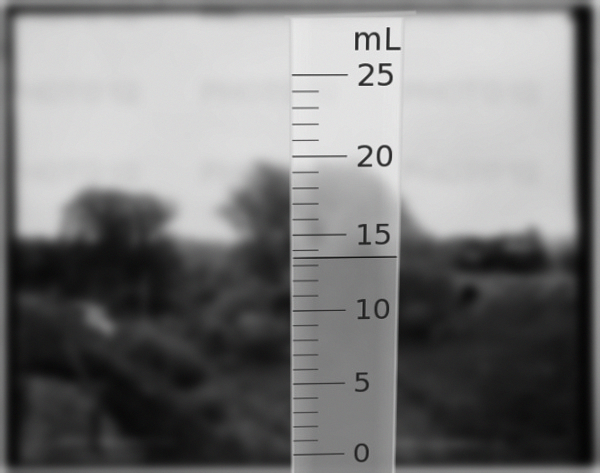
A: 13.5 mL
